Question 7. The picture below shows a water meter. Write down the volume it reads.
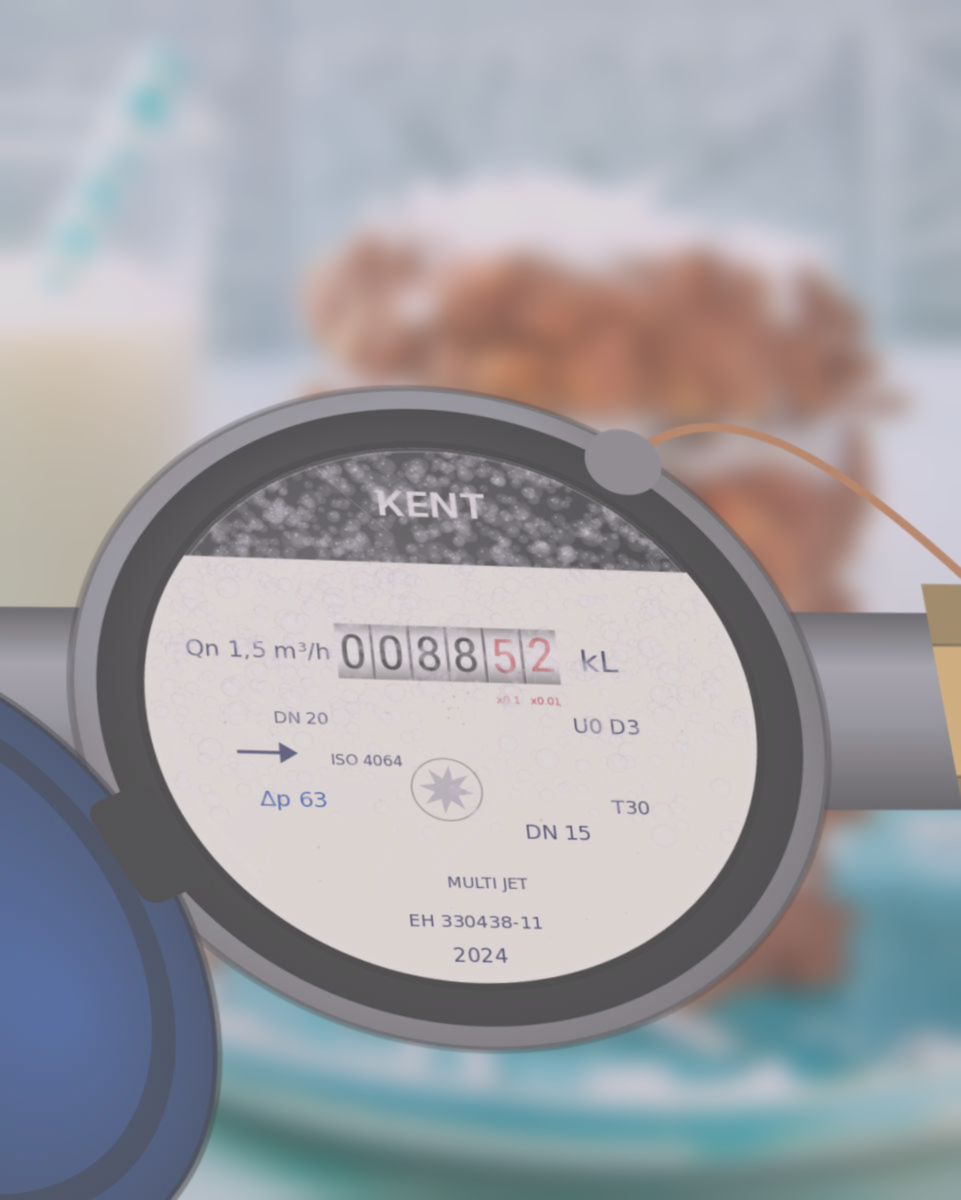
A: 88.52 kL
